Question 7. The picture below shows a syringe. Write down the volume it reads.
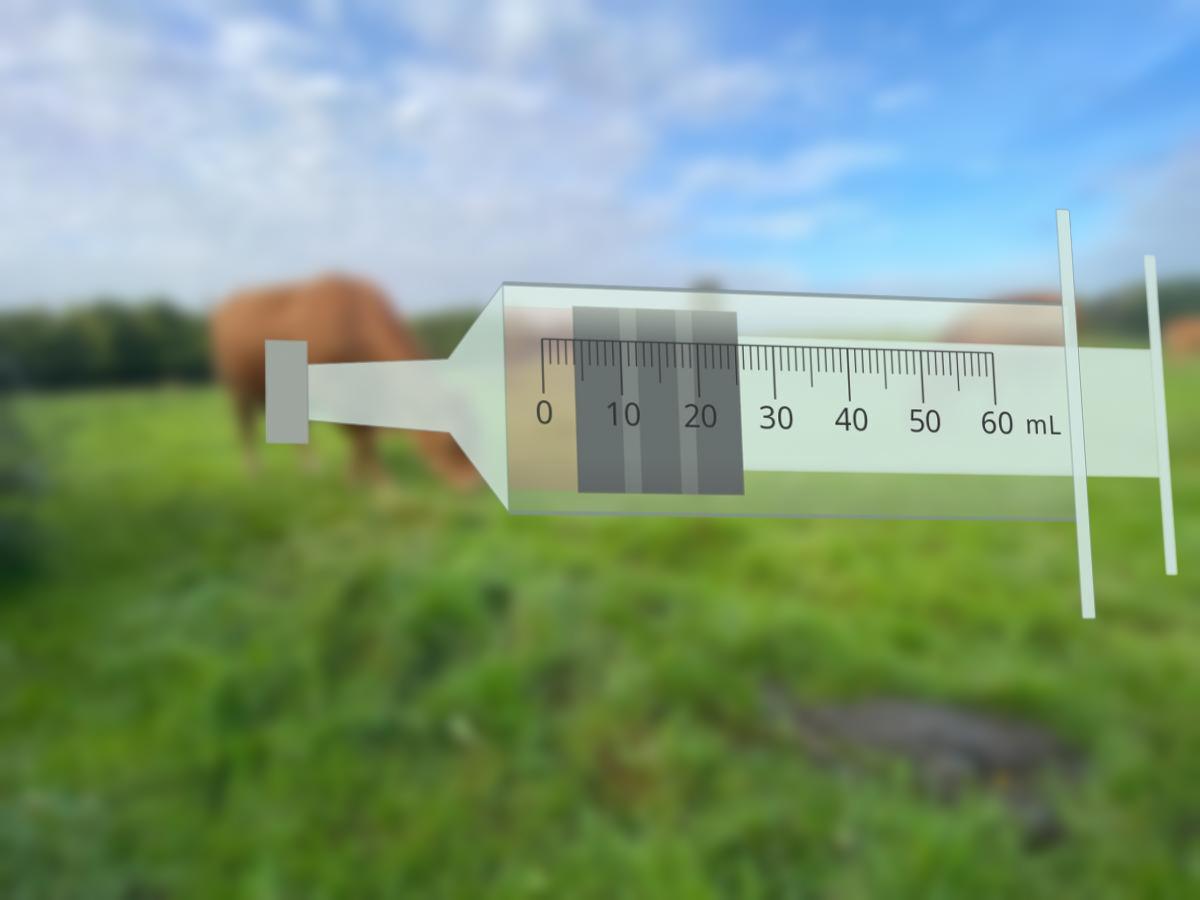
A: 4 mL
